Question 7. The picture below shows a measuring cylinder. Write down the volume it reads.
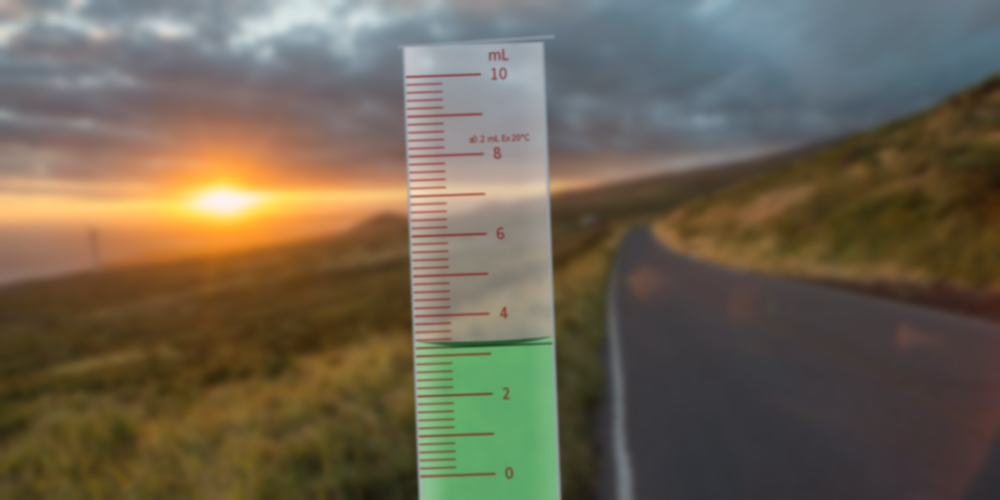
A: 3.2 mL
